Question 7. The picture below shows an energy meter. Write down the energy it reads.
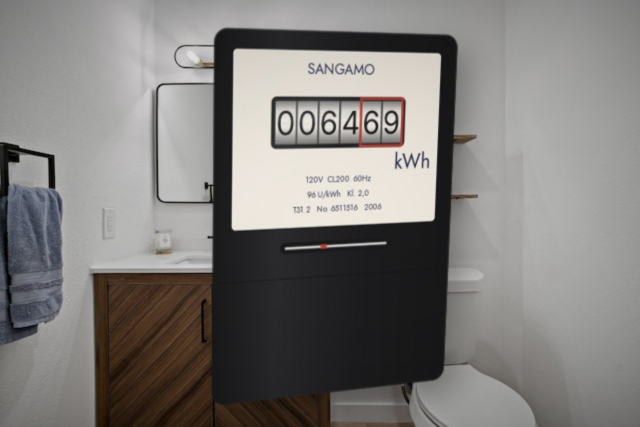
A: 64.69 kWh
